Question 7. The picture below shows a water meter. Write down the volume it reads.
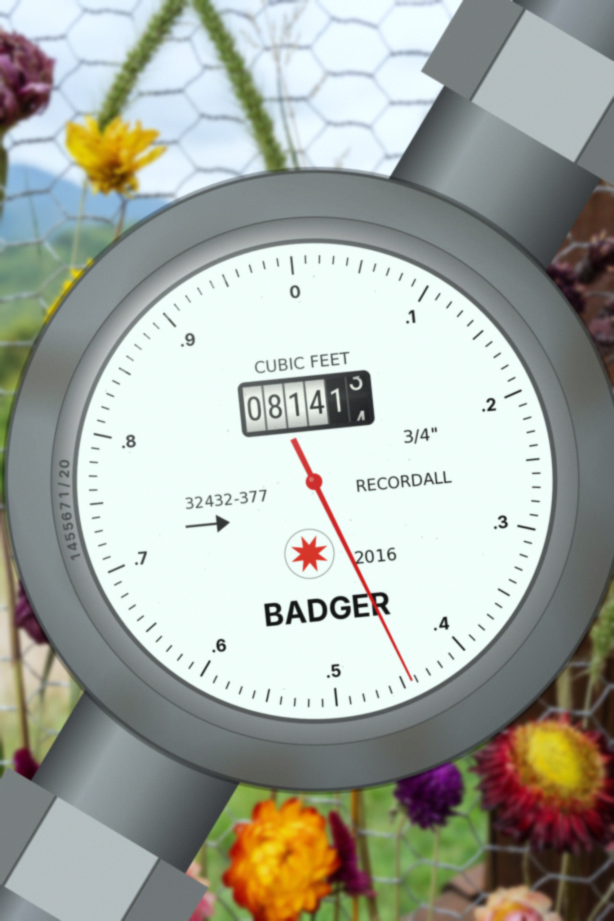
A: 81413.44 ft³
